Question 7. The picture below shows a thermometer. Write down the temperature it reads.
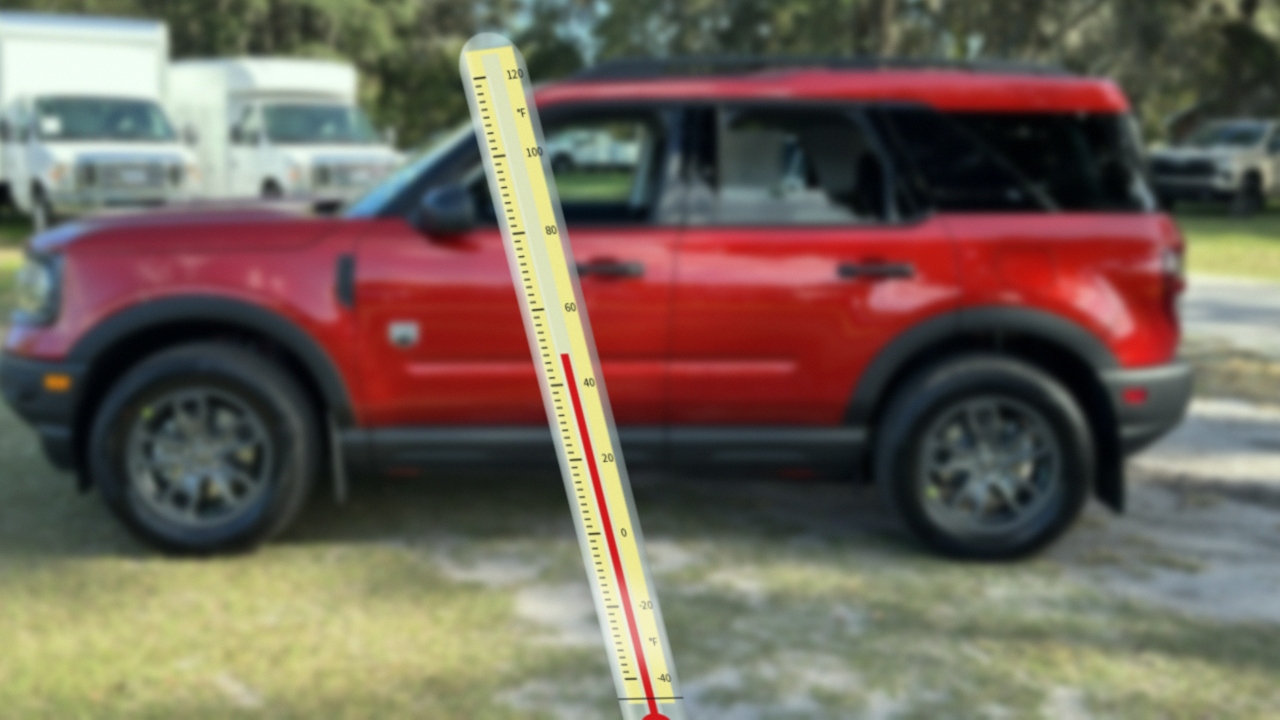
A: 48 °F
